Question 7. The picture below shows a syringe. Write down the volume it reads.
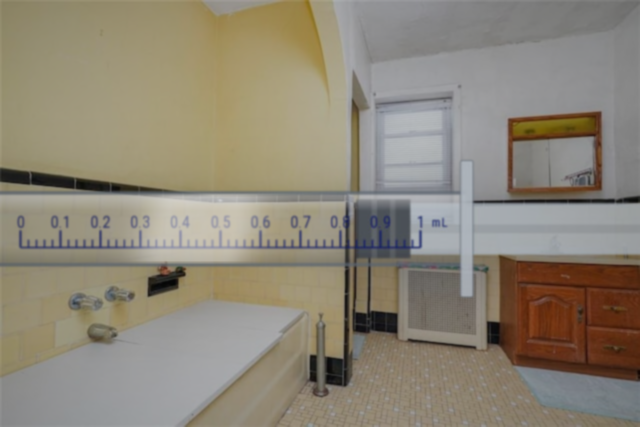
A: 0.84 mL
